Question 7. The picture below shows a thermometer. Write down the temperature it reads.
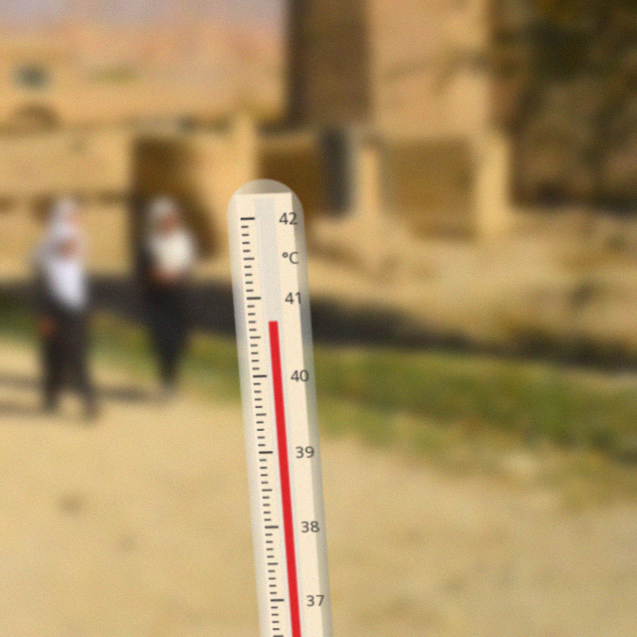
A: 40.7 °C
